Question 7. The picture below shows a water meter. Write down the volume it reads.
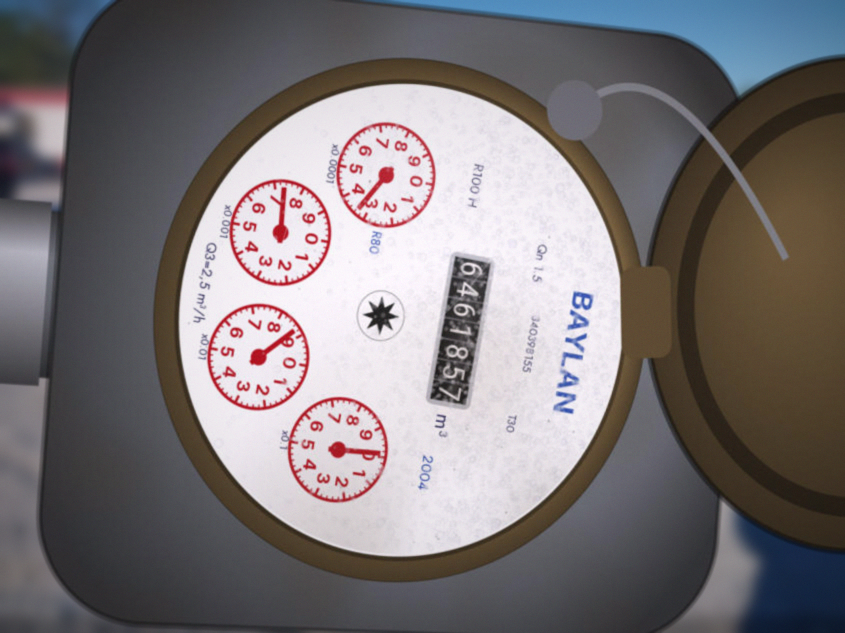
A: 6461856.9873 m³
